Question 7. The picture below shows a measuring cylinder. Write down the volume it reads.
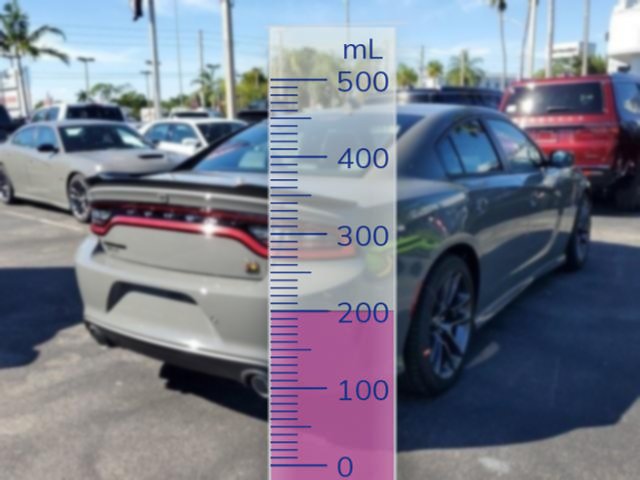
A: 200 mL
